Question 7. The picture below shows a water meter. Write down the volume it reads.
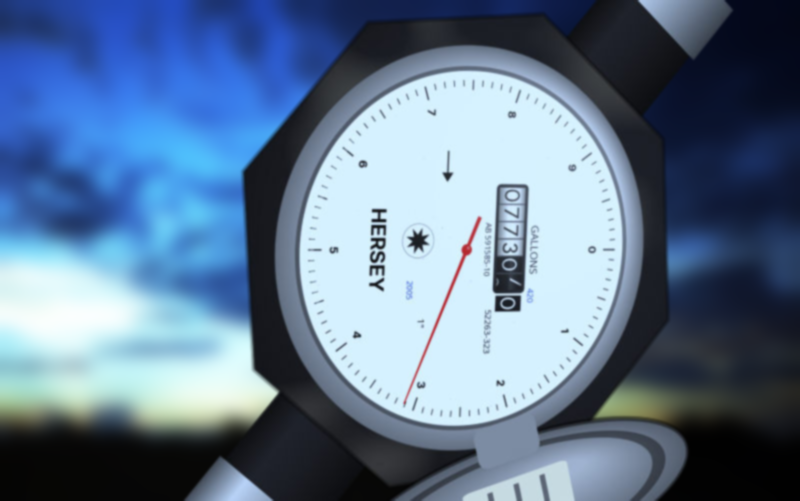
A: 773073.1 gal
